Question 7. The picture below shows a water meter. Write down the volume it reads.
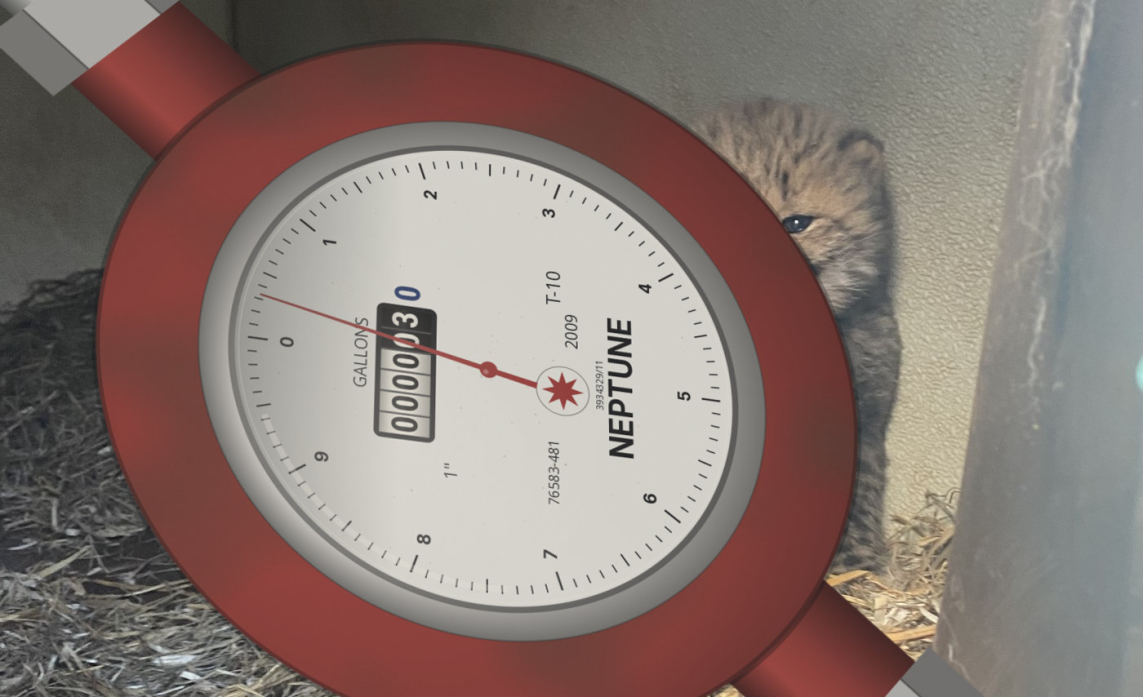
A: 30.3 gal
